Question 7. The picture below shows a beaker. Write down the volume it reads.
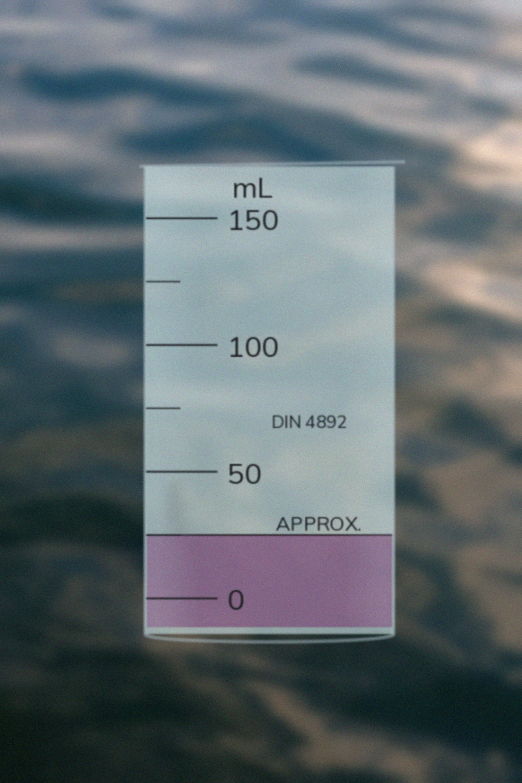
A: 25 mL
